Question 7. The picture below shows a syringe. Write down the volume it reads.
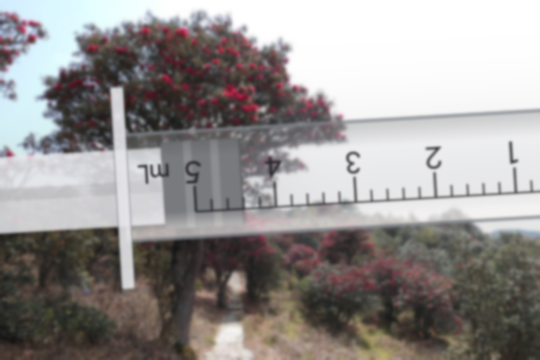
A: 4.4 mL
